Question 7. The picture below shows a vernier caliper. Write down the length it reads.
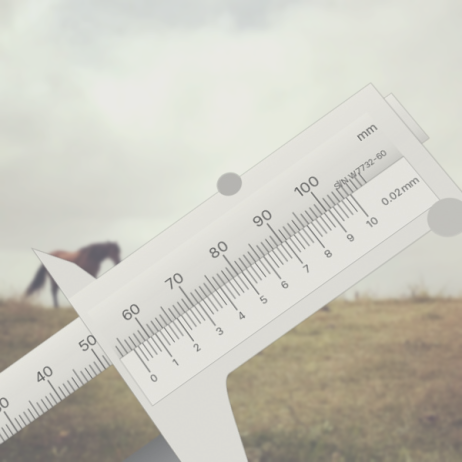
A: 56.4 mm
